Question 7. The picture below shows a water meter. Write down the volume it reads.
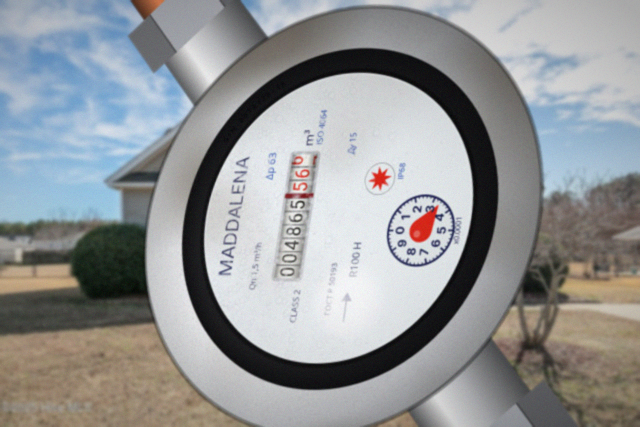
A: 4865.5663 m³
